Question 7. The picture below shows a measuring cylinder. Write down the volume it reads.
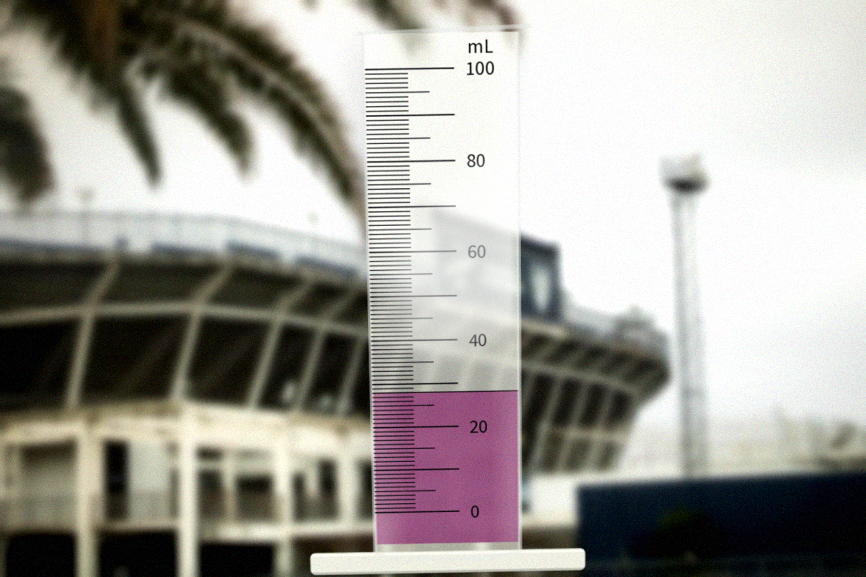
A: 28 mL
